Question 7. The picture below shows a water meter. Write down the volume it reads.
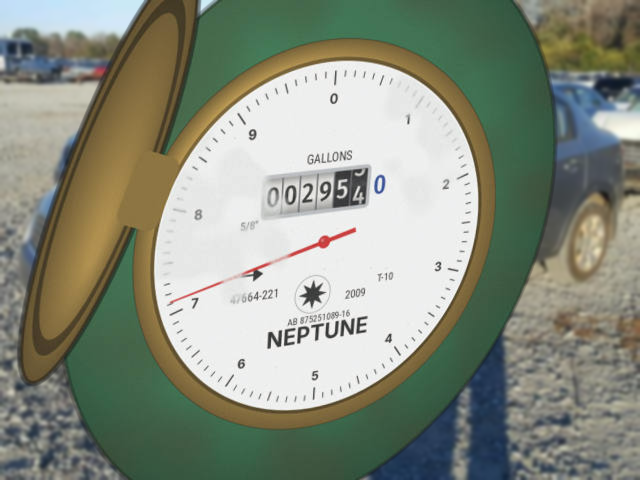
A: 29537.1 gal
